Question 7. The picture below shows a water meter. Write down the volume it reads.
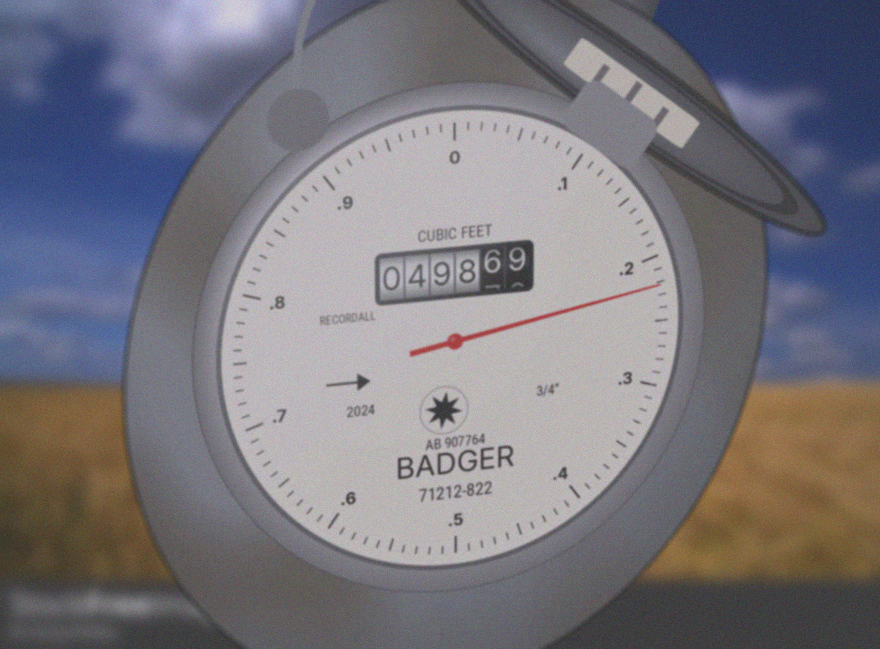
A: 49869.22 ft³
